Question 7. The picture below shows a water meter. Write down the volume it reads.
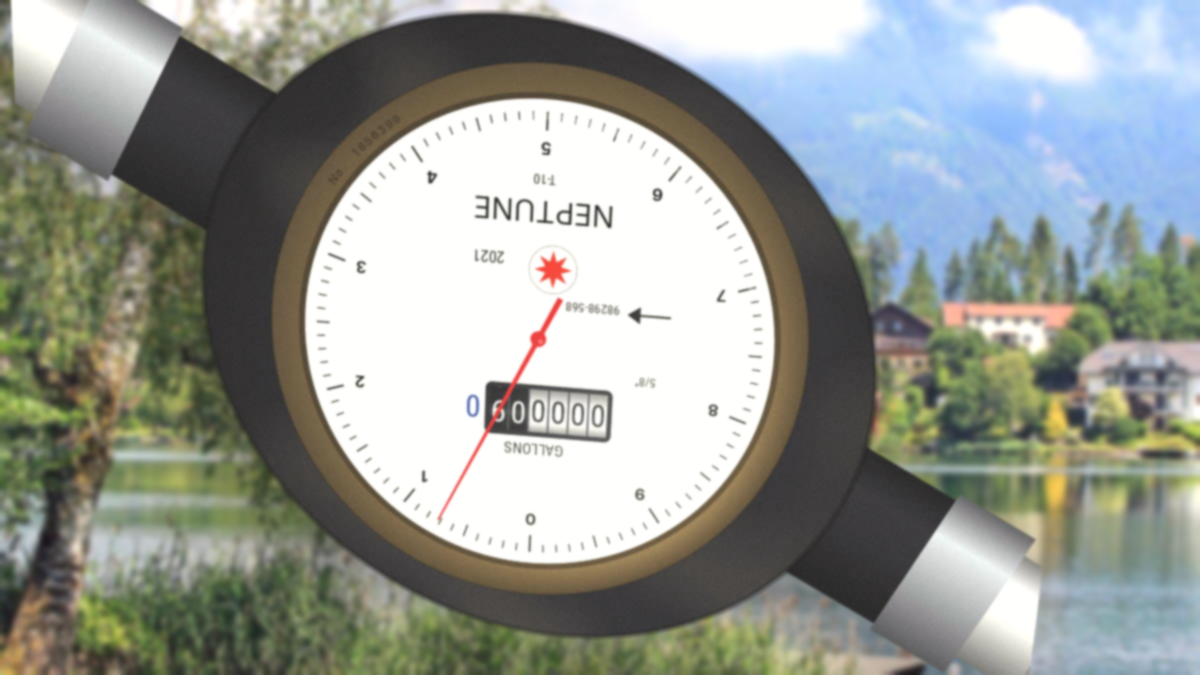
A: 90.7 gal
